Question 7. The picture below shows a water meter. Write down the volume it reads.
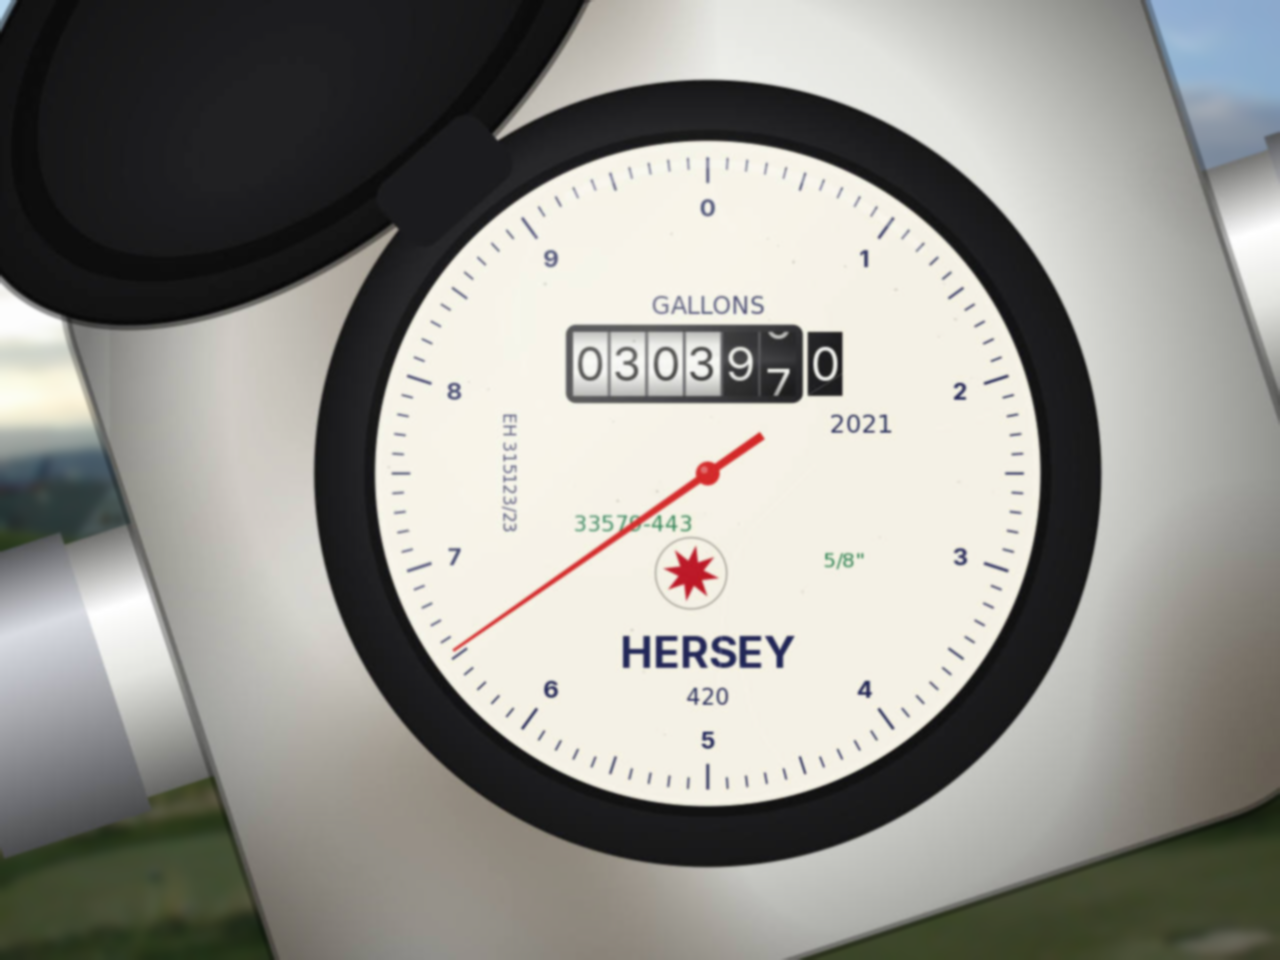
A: 303966.5 gal
